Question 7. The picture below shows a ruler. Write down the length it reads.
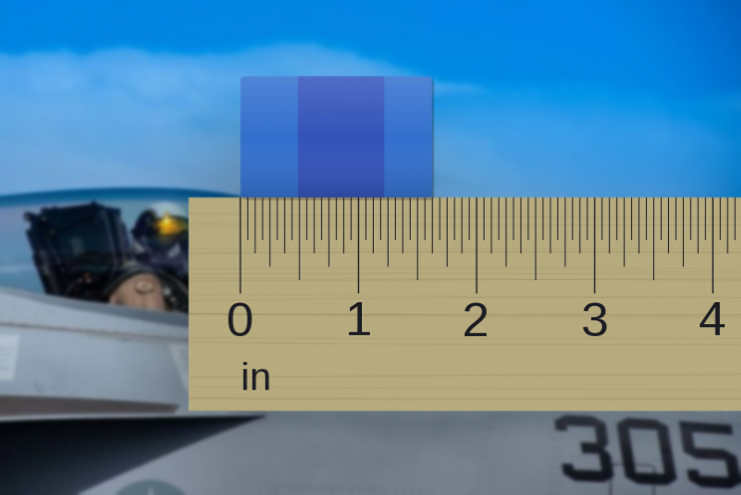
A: 1.625 in
